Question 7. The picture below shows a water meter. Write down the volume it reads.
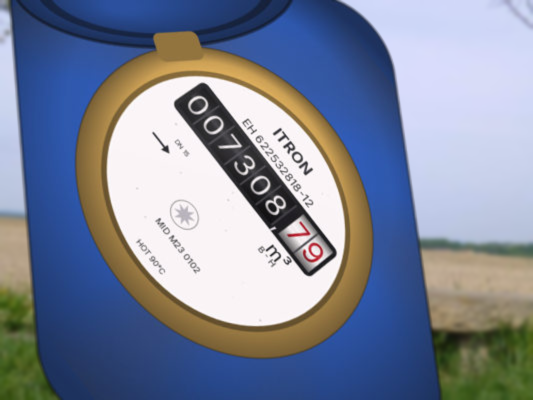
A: 7308.79 m³
